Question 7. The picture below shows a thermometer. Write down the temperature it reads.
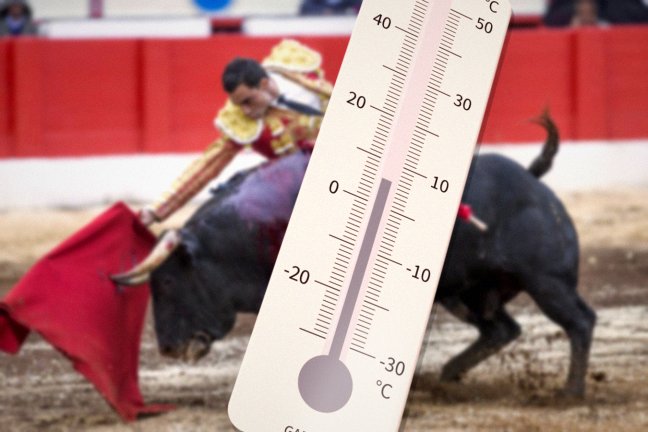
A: 6 °C
